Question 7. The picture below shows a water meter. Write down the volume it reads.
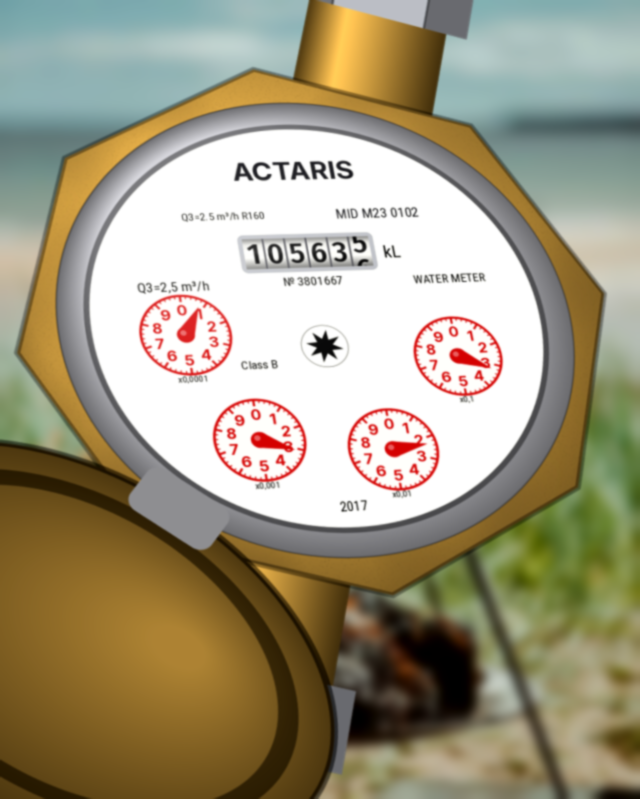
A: 105635.3230 kL
